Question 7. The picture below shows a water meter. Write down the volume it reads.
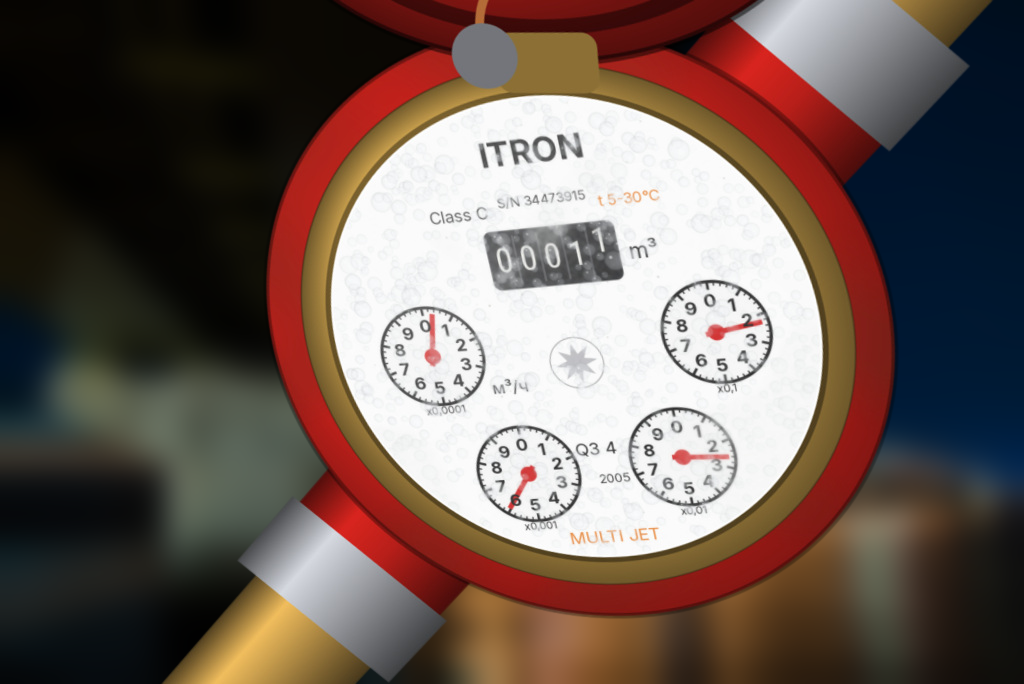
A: 11.2260 m³
